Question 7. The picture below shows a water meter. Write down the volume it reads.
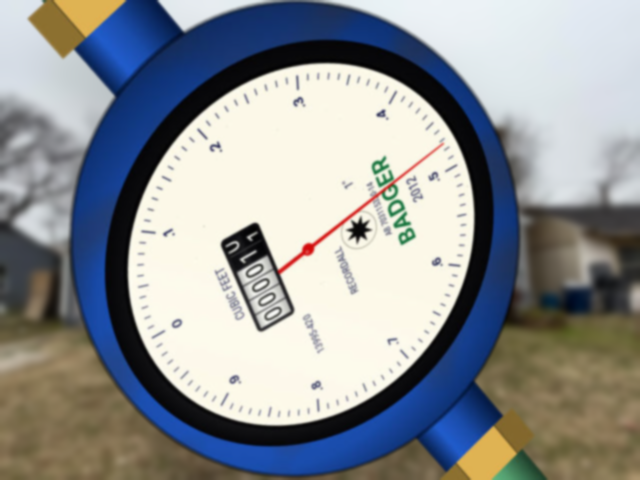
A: 10.47 ft³
